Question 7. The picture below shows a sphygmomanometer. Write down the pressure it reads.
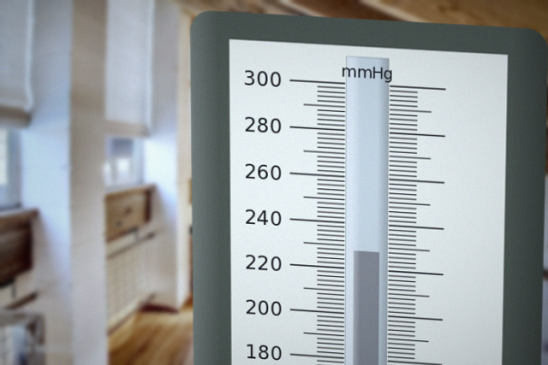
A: 228 mmHg
